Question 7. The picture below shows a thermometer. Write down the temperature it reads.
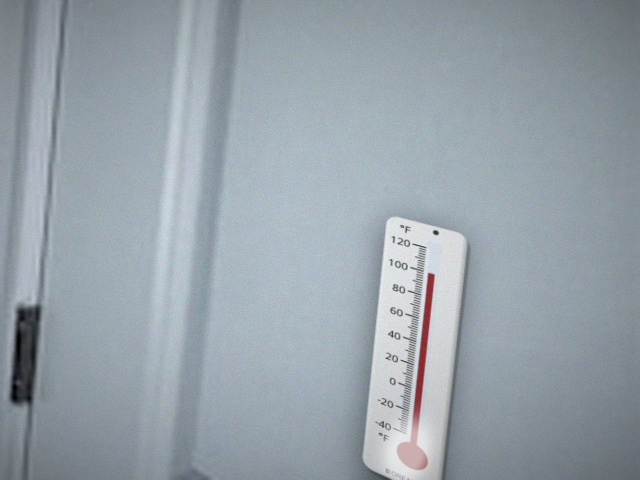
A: 100 °F
